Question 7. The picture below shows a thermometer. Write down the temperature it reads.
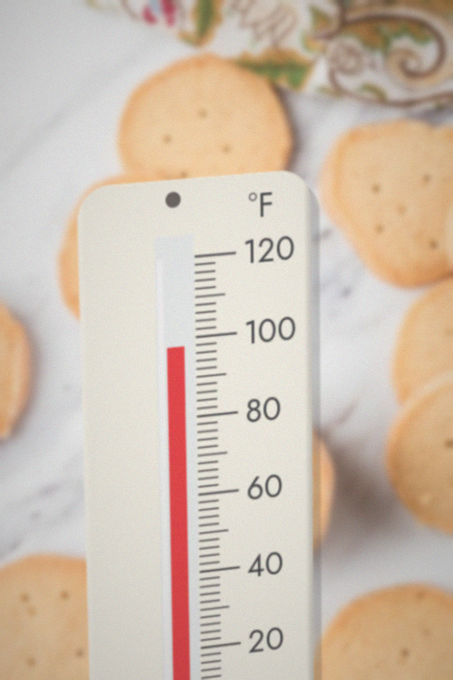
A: 98 °F
